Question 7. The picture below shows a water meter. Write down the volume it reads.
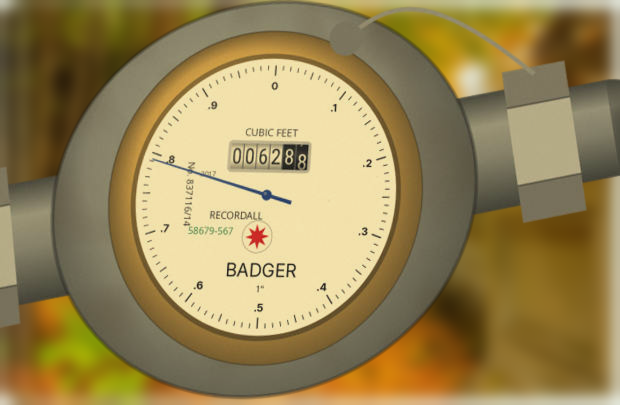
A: 6287.79 ft³
